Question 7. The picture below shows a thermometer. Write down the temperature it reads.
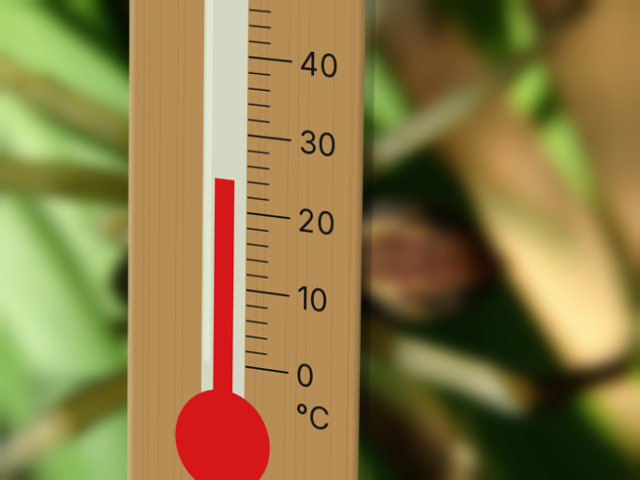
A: 24 °C
